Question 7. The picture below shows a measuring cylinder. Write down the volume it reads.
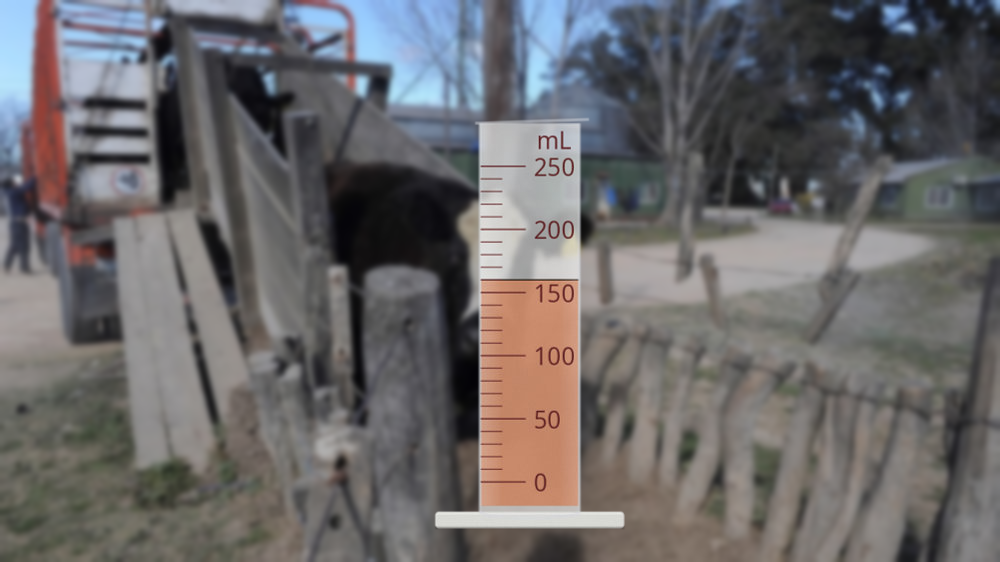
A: 160 mL
